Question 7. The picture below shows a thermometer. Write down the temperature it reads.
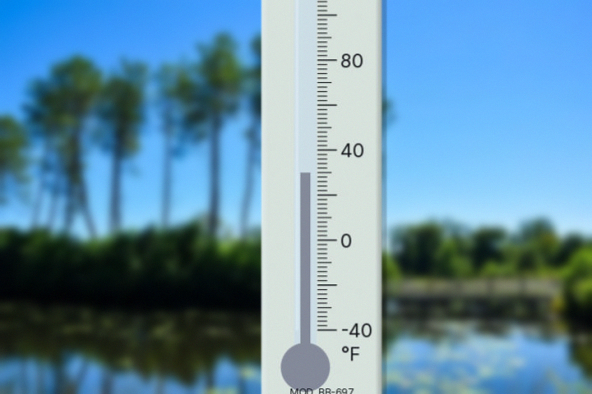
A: 30 °F
